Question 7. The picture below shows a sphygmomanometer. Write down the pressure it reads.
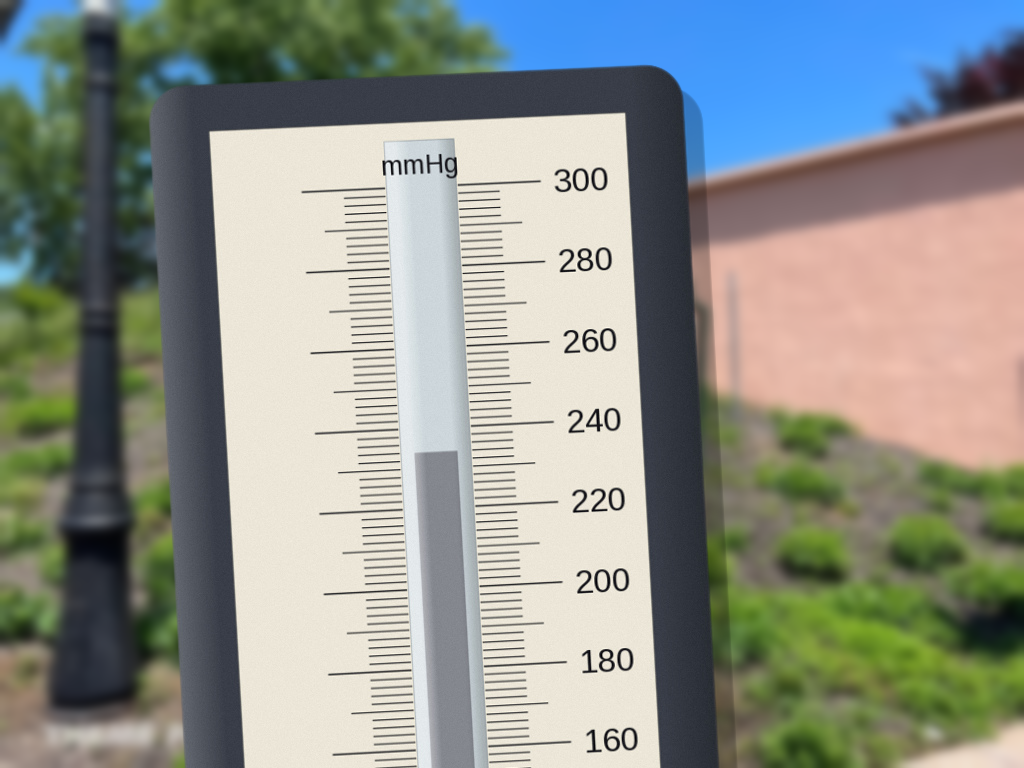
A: 234 mmHg
